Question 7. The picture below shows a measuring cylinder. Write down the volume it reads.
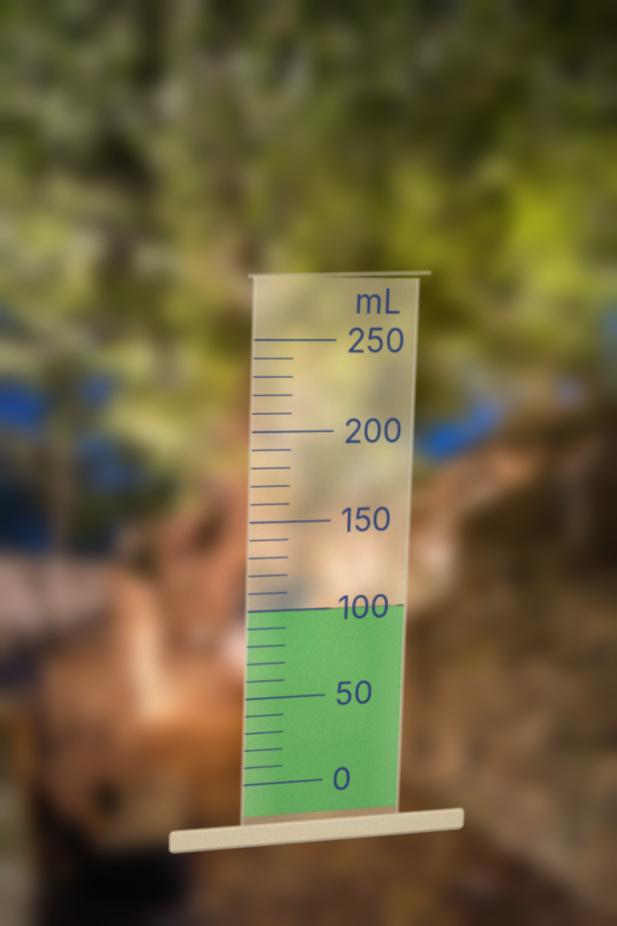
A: 100 mL
